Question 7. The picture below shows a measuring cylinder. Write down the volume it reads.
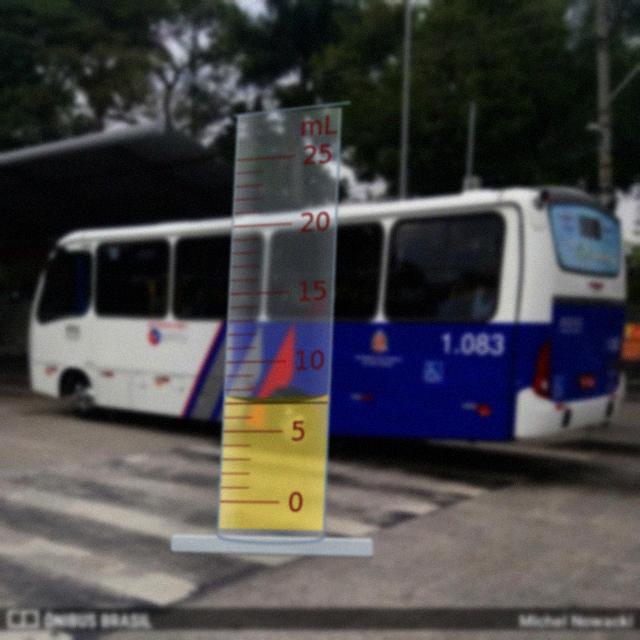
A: 7 mL
